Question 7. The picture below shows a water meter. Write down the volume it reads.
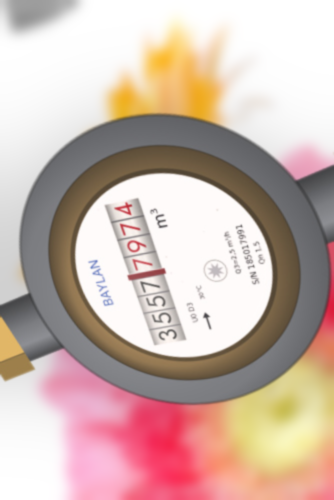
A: 3557.7974 m³
